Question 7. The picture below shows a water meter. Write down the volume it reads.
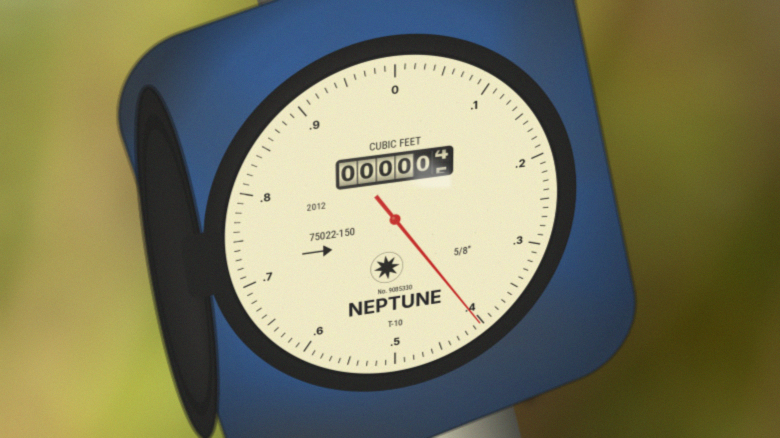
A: 4.40 ft³
